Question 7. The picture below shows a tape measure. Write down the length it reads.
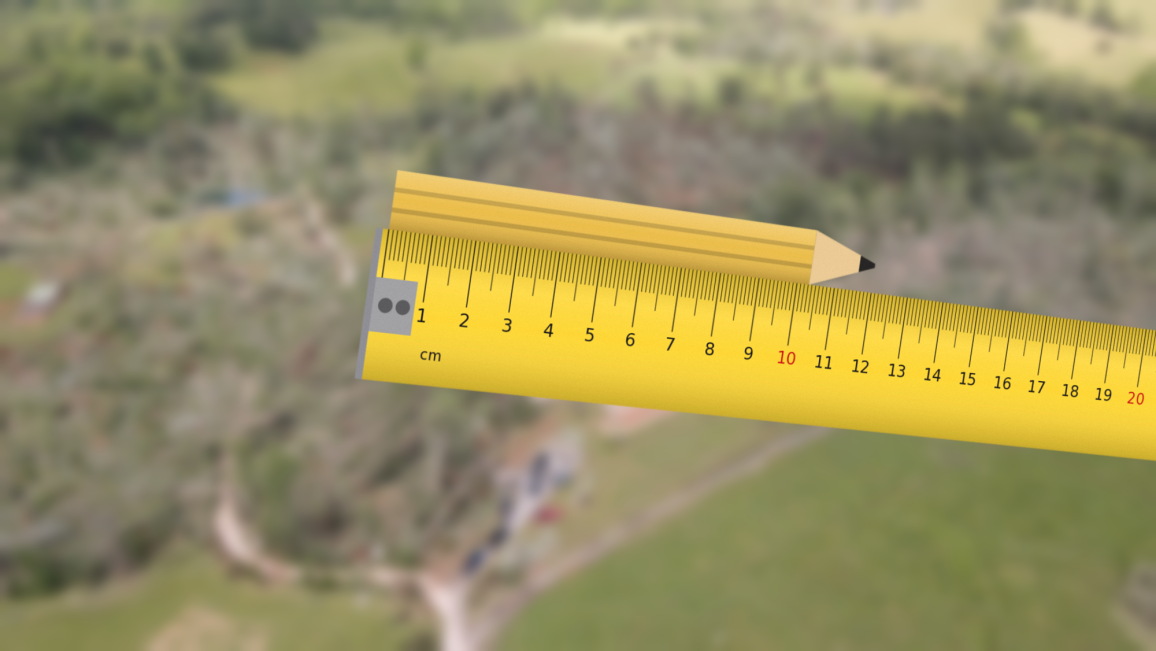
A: 12 cm
